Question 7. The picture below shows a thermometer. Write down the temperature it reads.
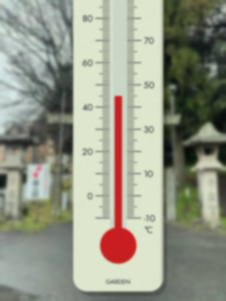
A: 45 °C
